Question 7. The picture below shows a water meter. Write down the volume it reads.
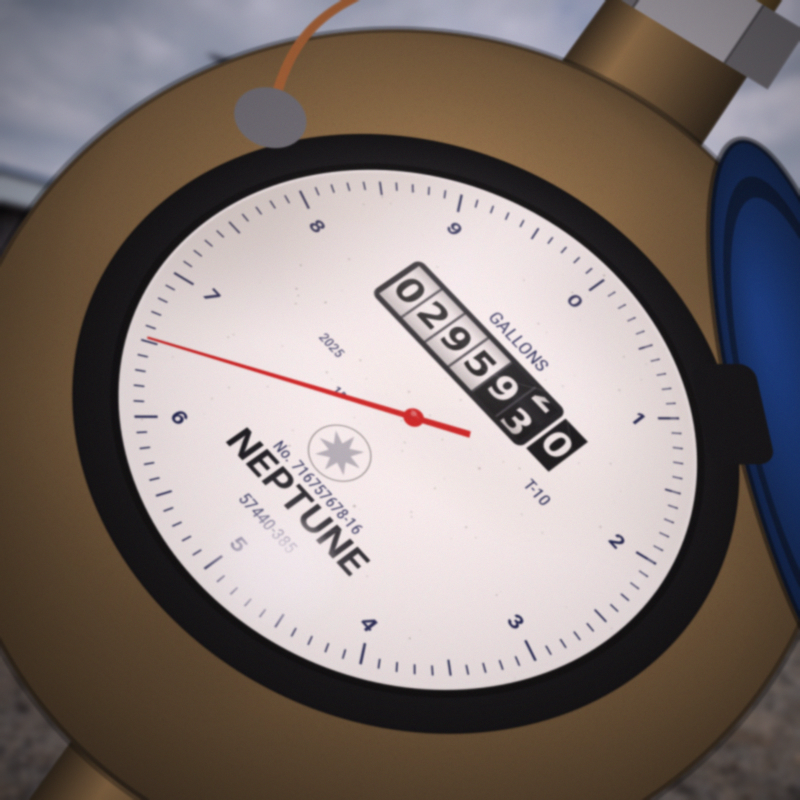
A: 295926.5 gal
